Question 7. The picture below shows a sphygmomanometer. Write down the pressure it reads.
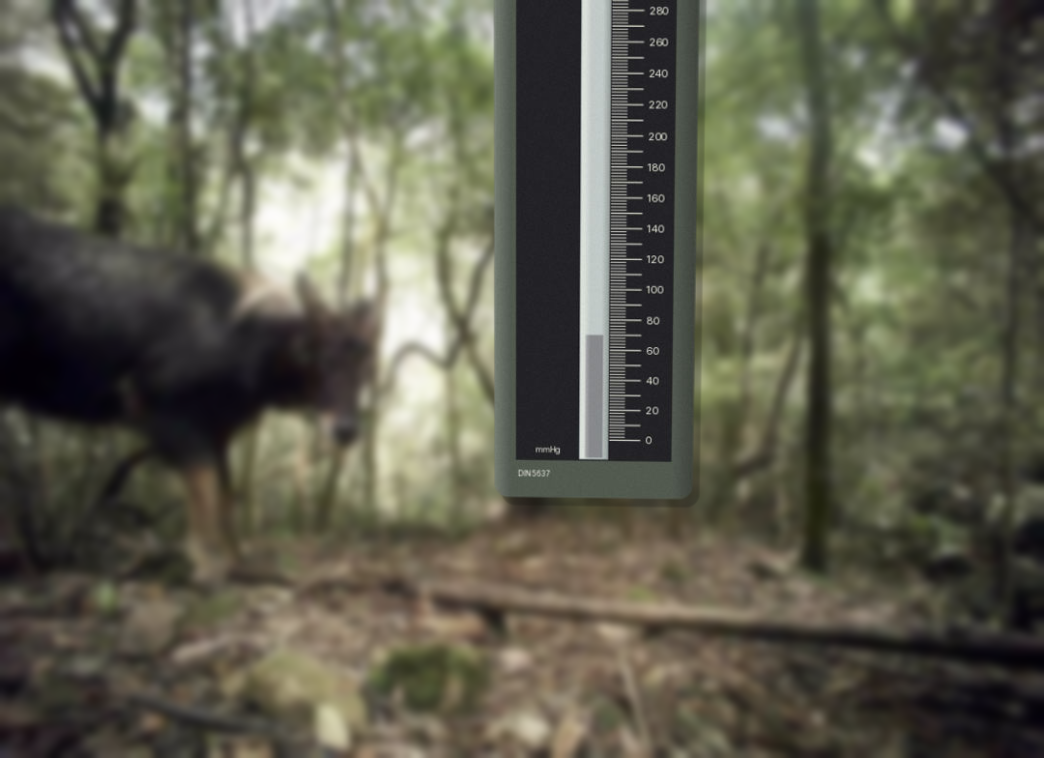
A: 70 mmHg
